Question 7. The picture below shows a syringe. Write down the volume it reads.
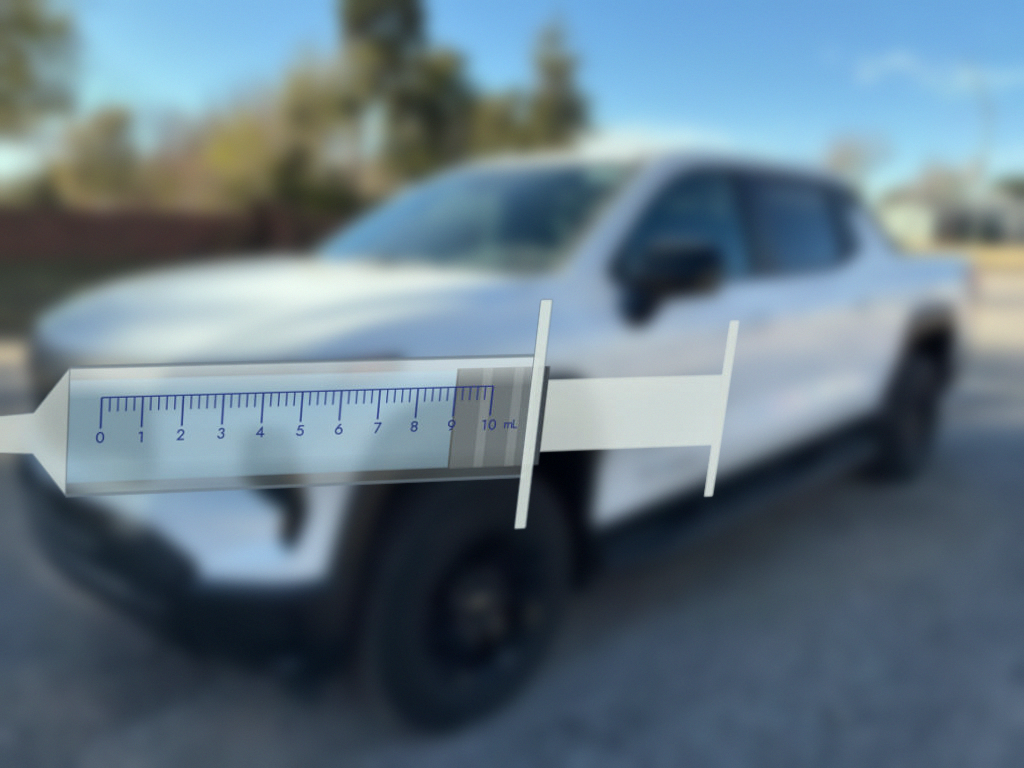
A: 9 mL
